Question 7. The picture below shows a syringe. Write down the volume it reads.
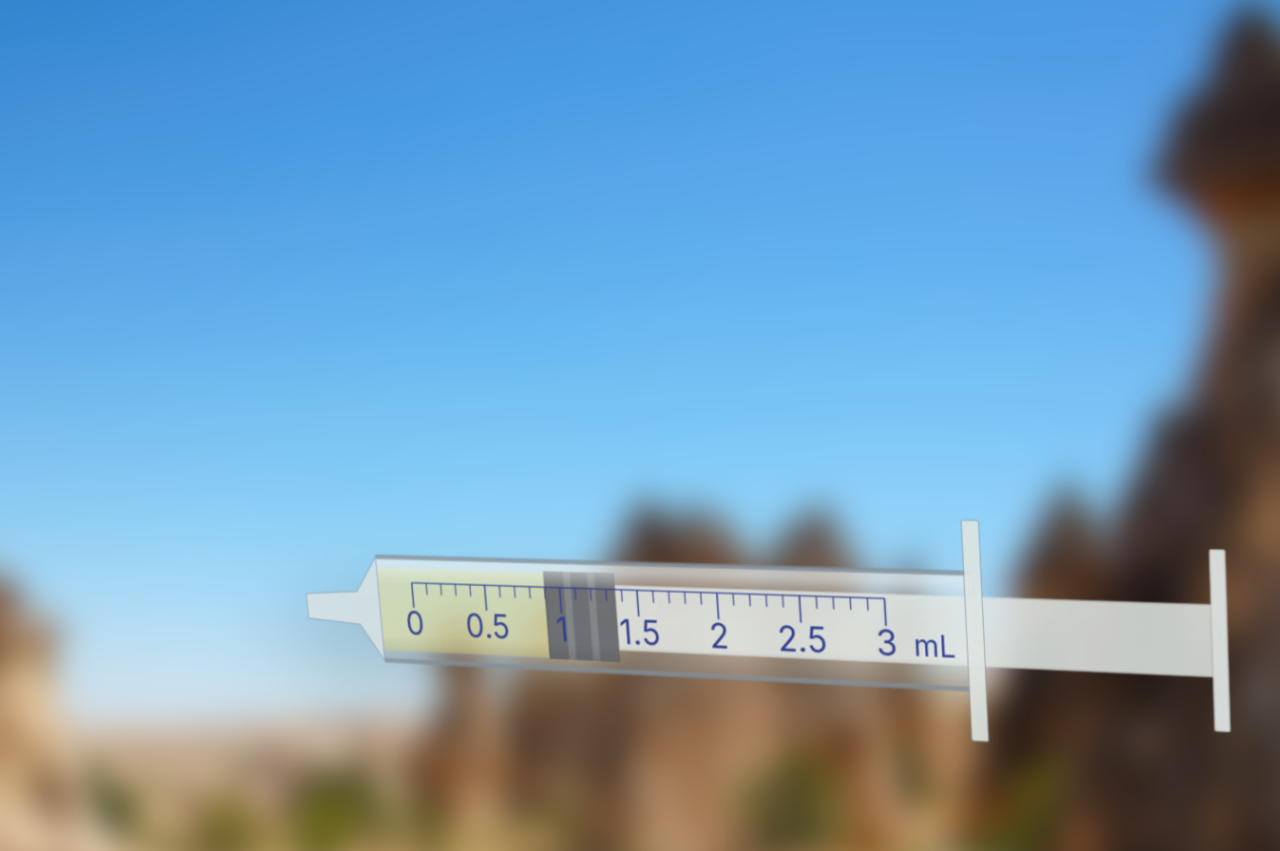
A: 0.9 mL
